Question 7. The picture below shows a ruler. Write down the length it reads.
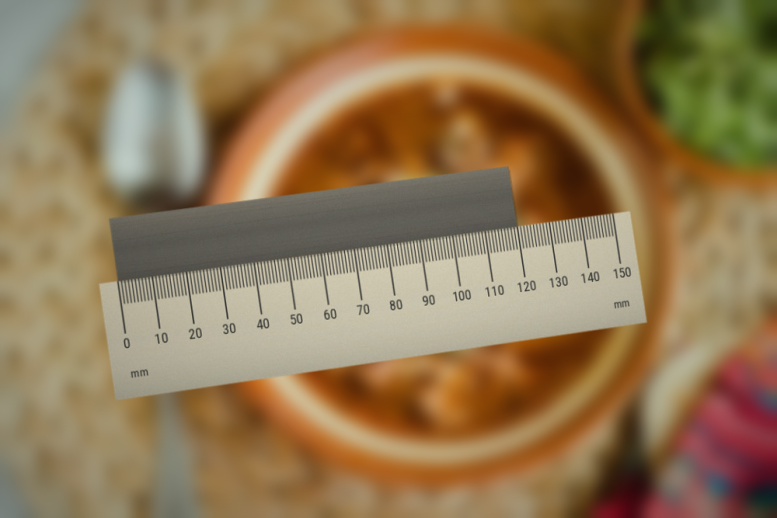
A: 120 mm
